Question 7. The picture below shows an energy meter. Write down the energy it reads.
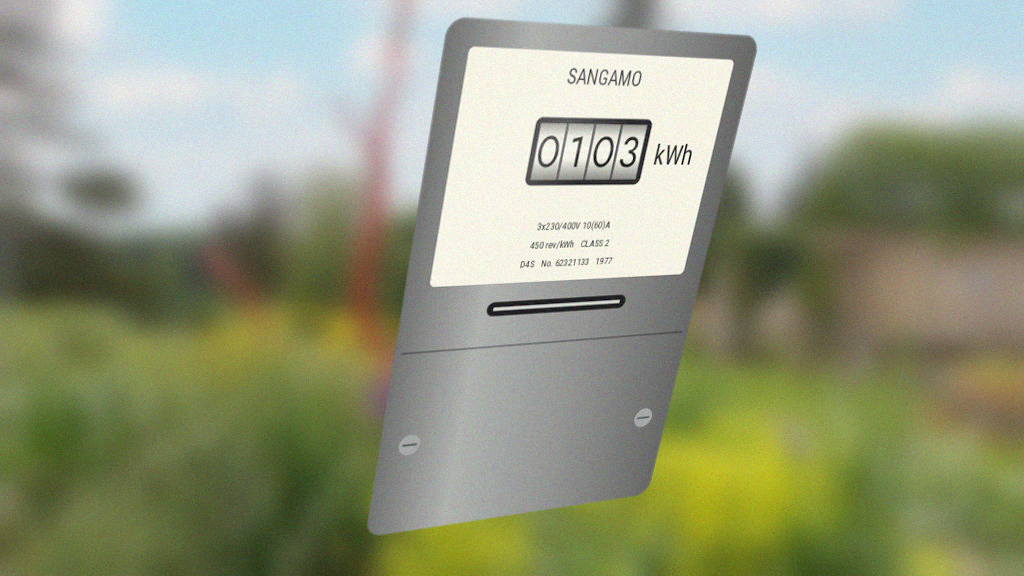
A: 103 kWh
